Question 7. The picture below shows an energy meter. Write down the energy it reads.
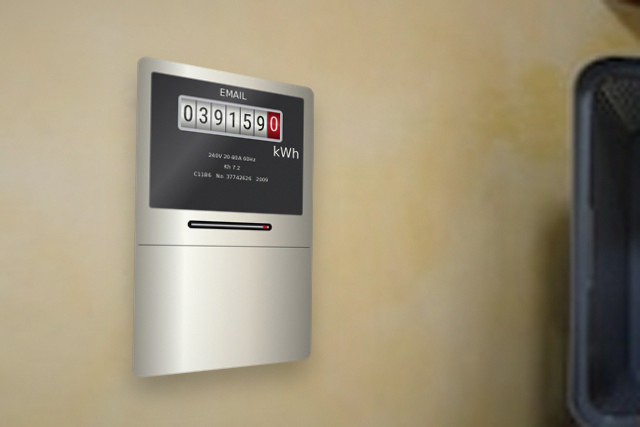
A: 39159.0 kWh
